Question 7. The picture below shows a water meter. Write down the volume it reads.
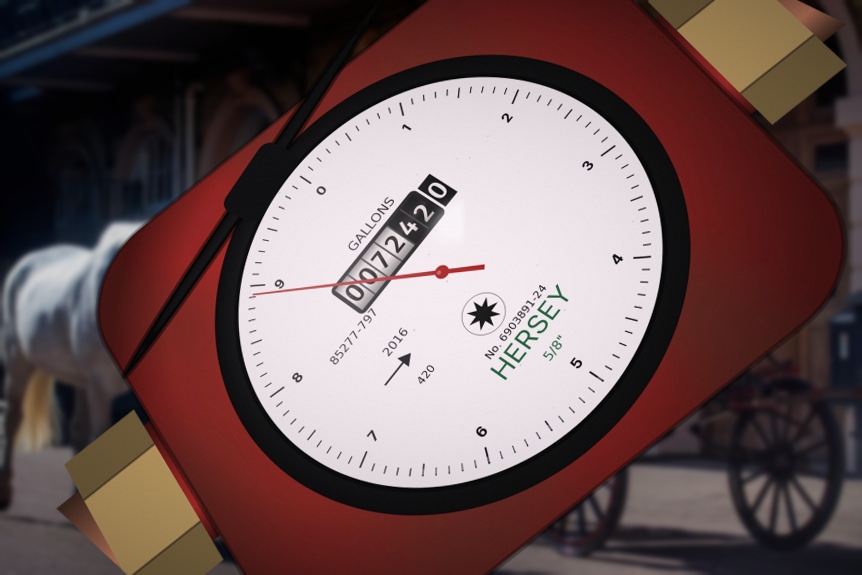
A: 72418.9 gal
